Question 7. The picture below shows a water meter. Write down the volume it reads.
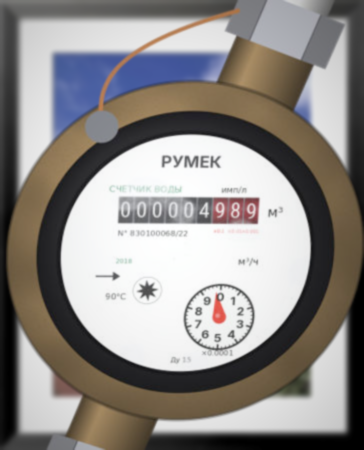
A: 4.9889 m³
